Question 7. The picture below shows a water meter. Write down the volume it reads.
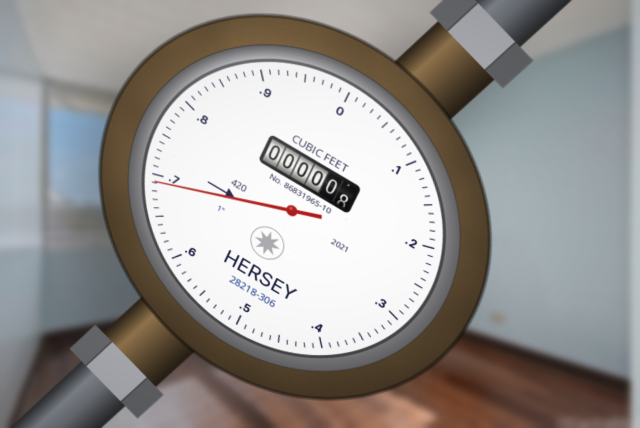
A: 7.69 ft³
